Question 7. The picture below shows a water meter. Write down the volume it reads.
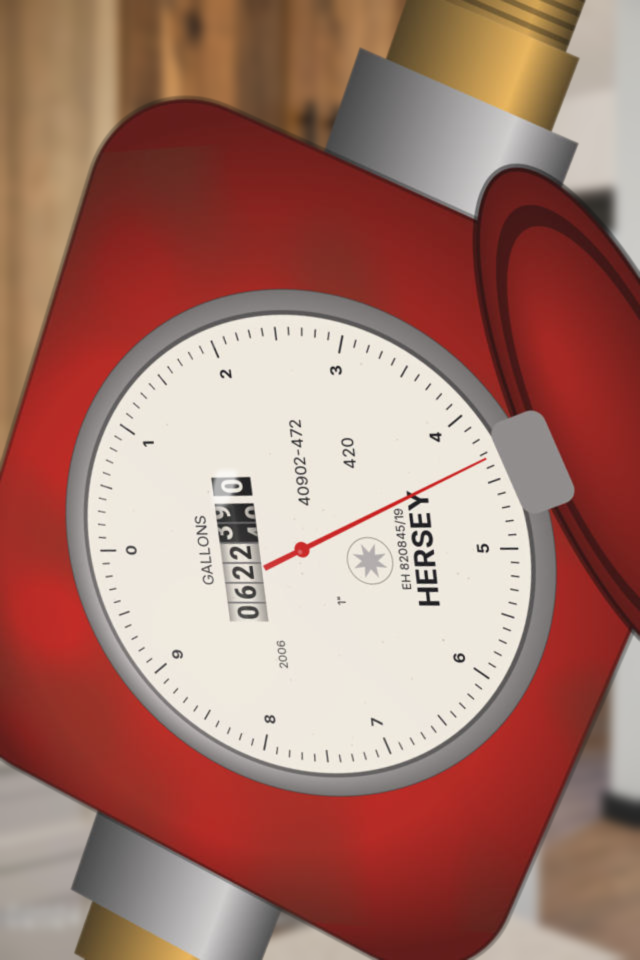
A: 622394.3 gal
